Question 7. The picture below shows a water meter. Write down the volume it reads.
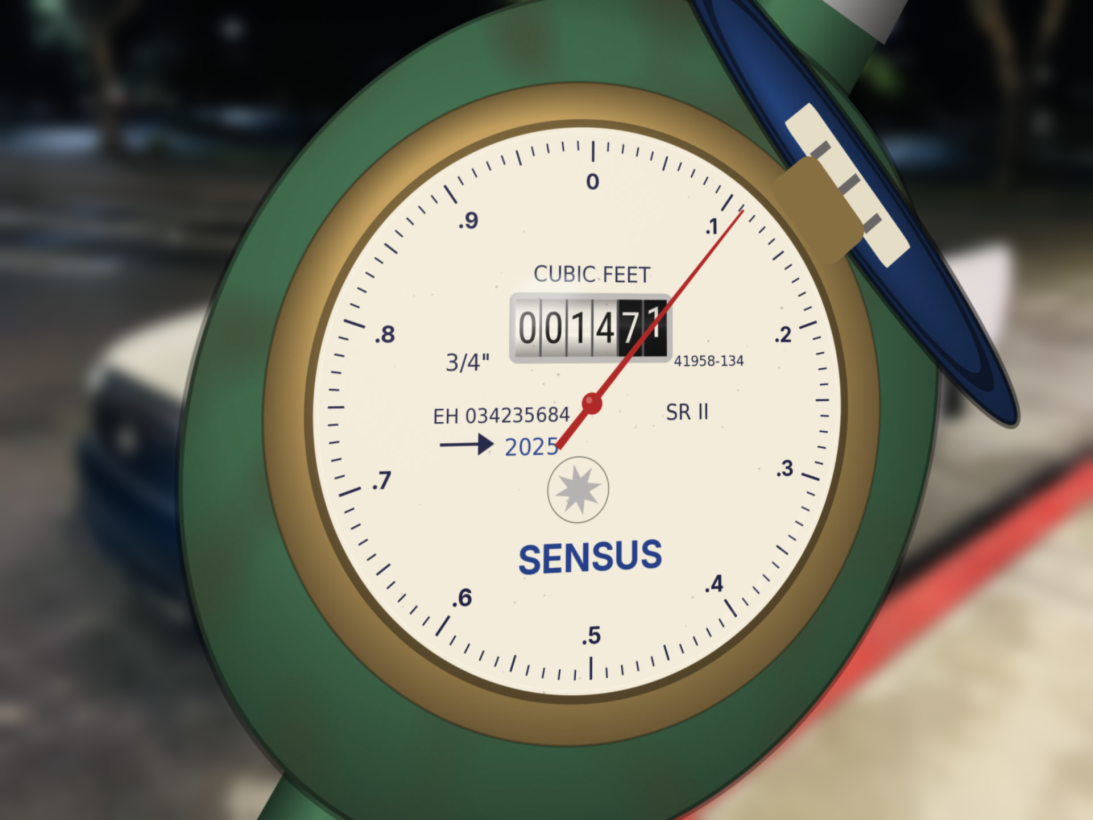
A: 1471.11 ft³
